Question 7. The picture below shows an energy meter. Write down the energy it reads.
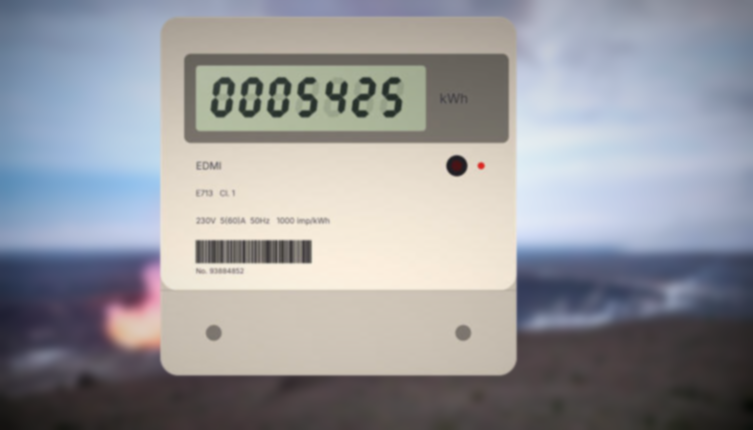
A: 5425 kWh
